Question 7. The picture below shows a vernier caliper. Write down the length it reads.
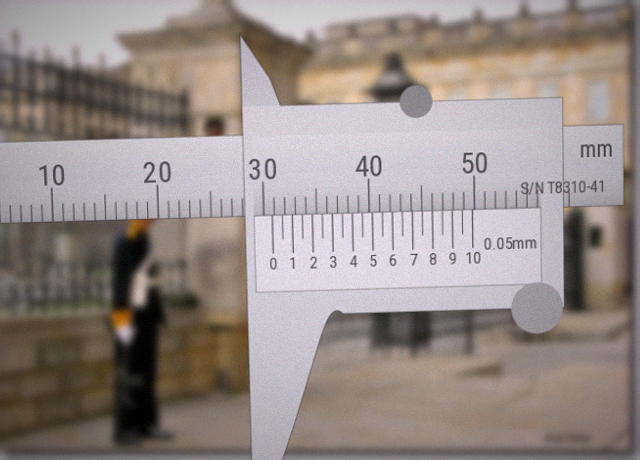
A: 30.8 mm
